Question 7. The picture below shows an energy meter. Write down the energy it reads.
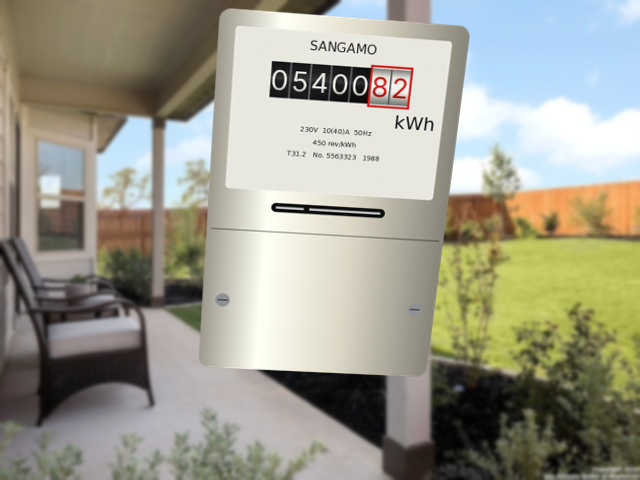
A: 5400.82 kWh
